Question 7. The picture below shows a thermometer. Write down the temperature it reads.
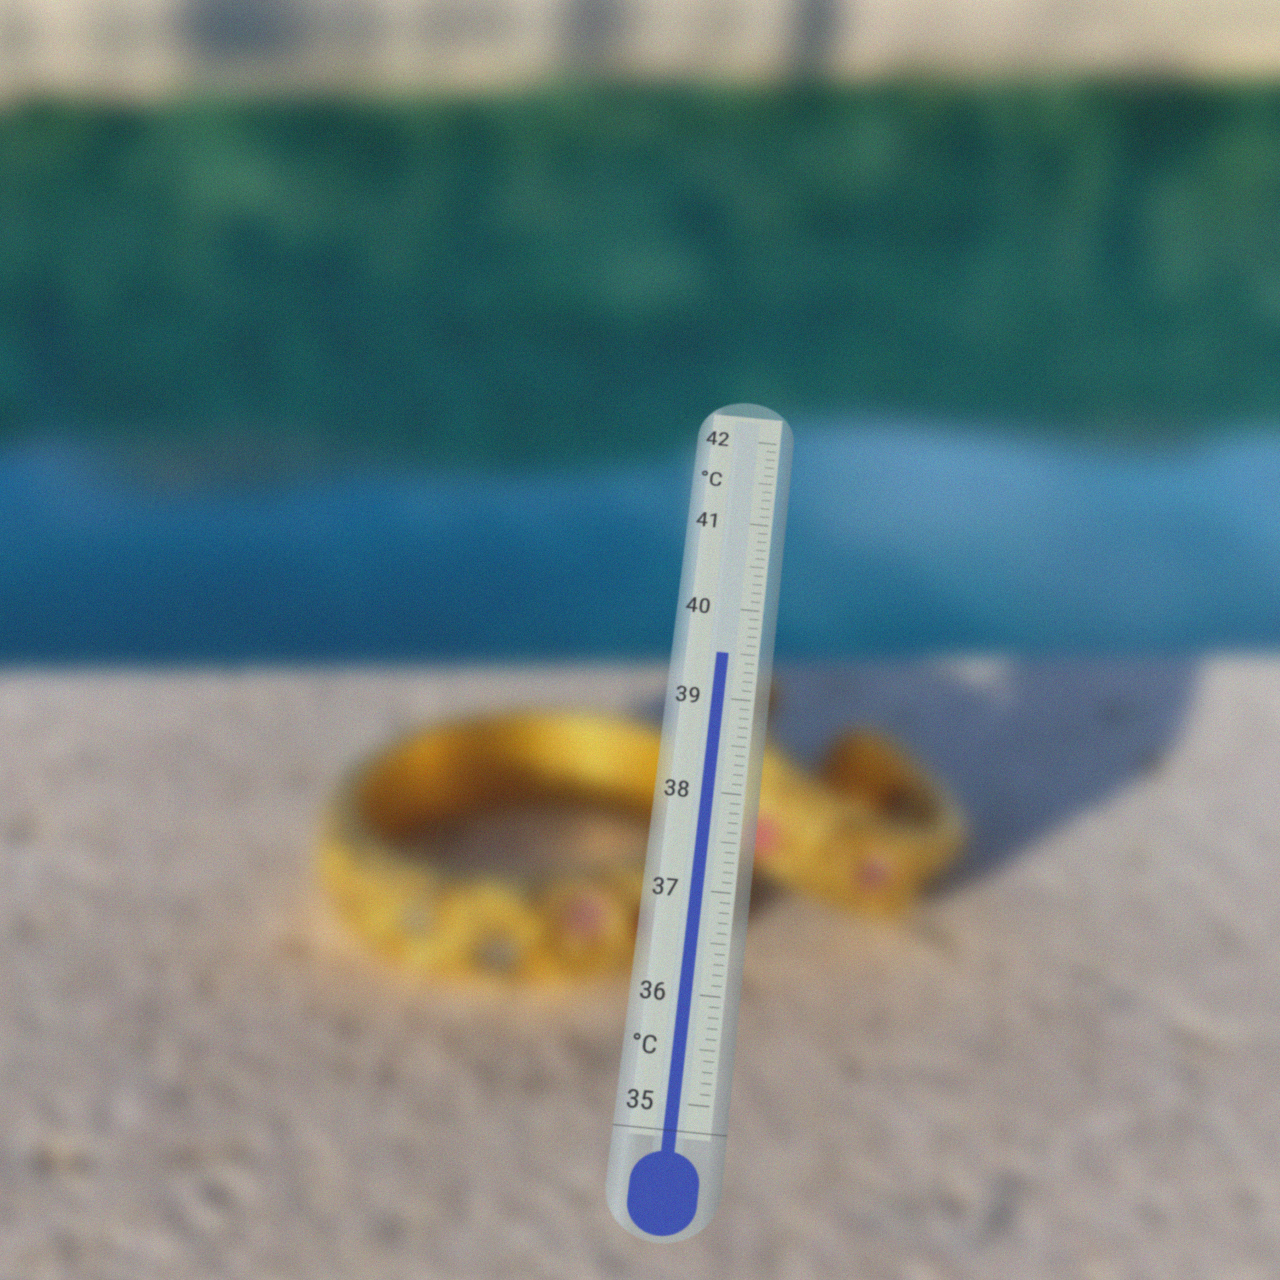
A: 39.5 °C
